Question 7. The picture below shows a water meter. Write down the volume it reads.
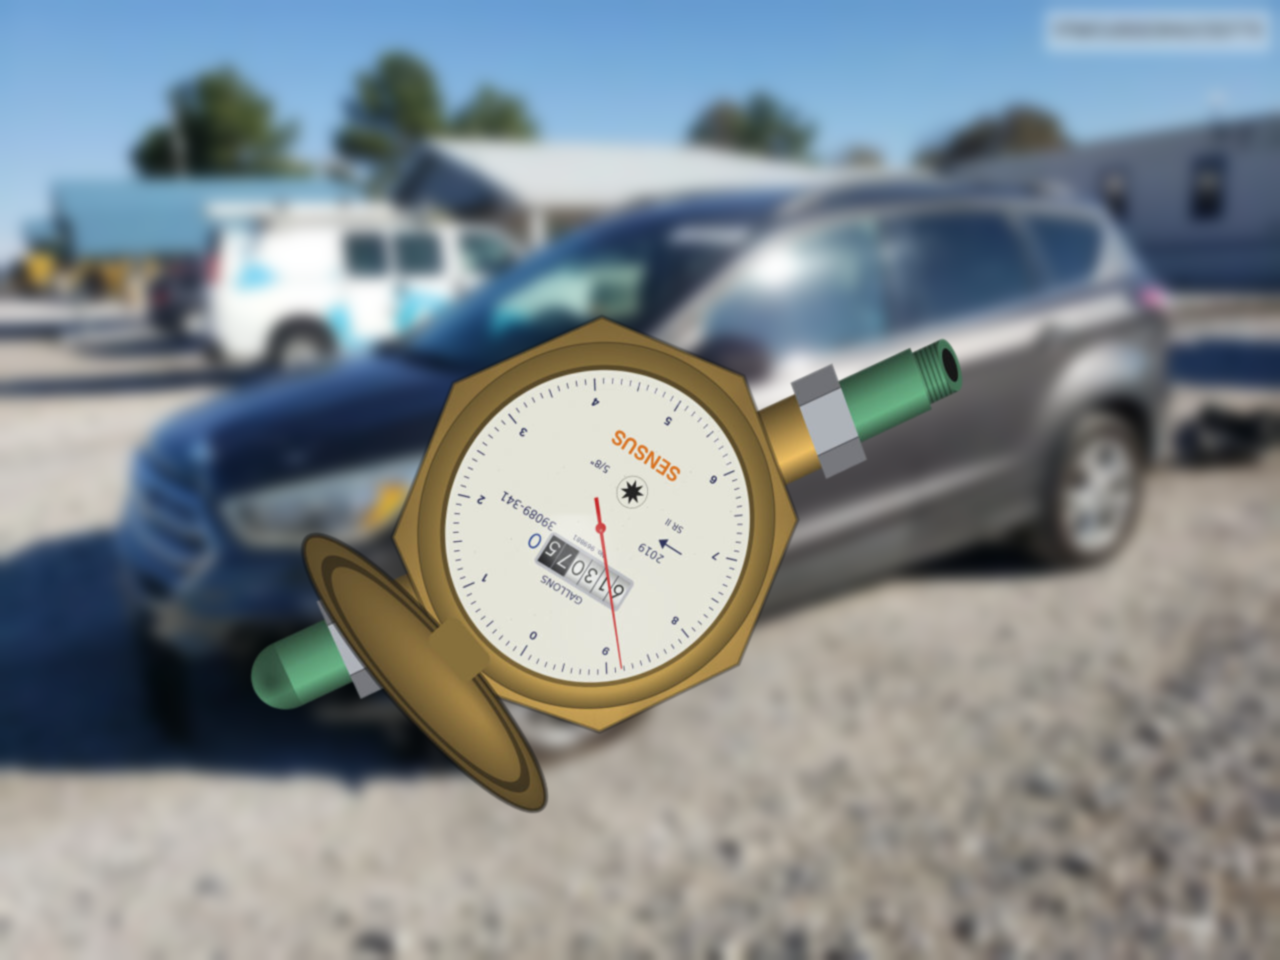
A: 6130748.8 gal
